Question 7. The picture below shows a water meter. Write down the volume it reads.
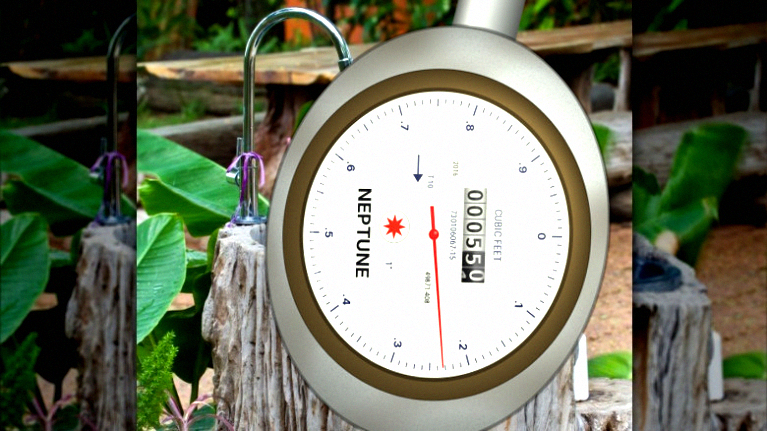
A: 550.23 ft³
